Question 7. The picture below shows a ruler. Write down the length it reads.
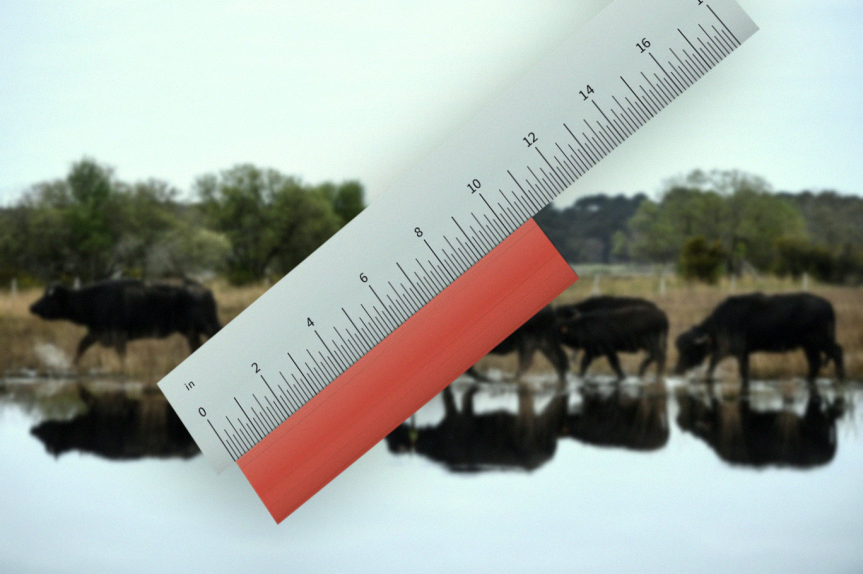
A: 10.75 in
